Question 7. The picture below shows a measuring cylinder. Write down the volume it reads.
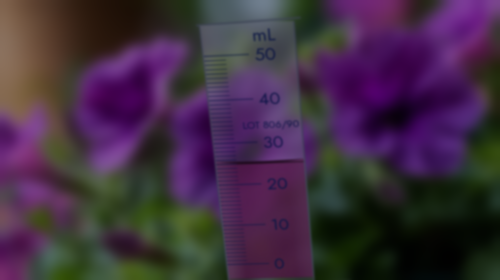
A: 25 mL
